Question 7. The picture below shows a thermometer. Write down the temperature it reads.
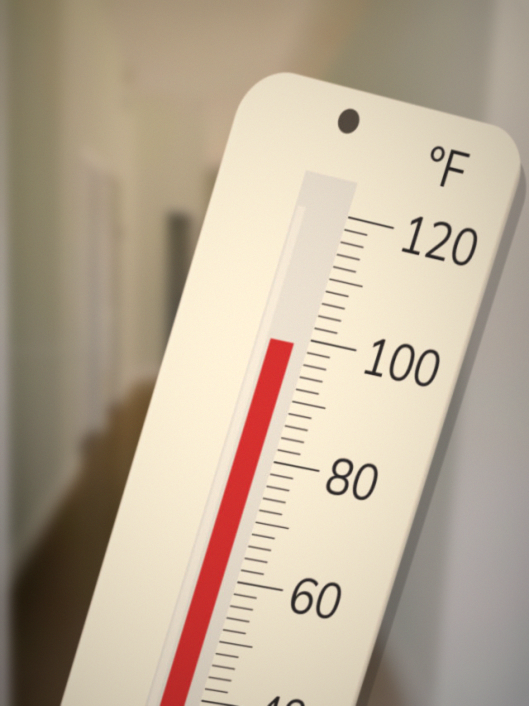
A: 99 °F
